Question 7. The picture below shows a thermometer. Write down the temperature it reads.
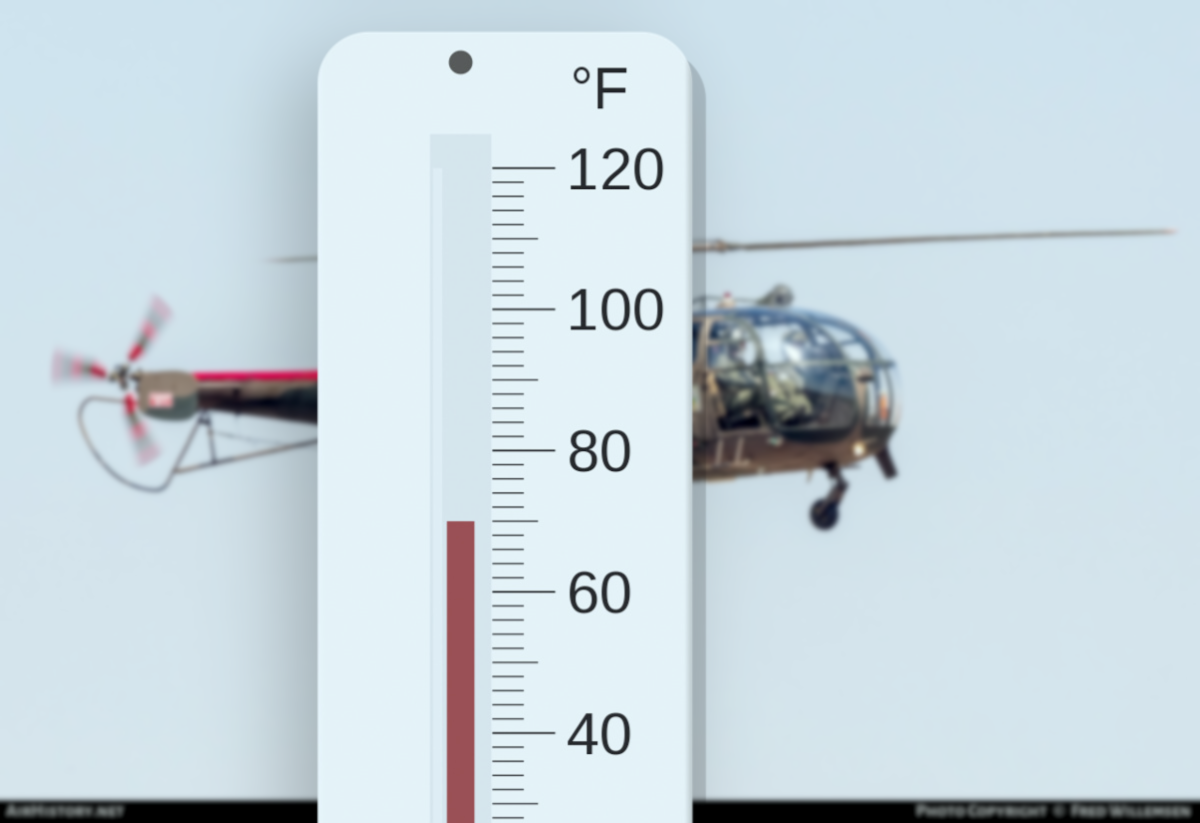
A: 70 °F
